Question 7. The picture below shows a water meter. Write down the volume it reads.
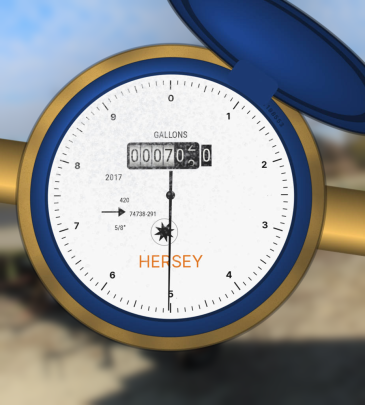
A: 7025.0 gal
